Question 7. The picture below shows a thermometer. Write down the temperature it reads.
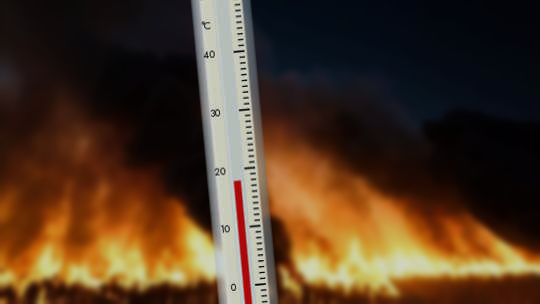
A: 18 °C
